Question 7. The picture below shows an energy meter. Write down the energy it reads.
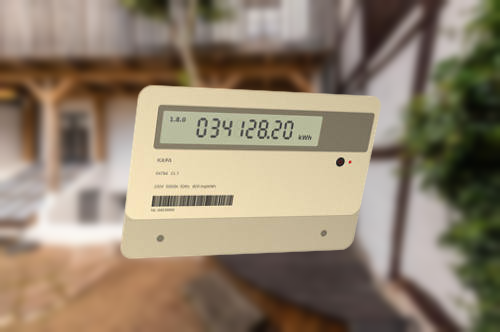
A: 34128.20 kWh
